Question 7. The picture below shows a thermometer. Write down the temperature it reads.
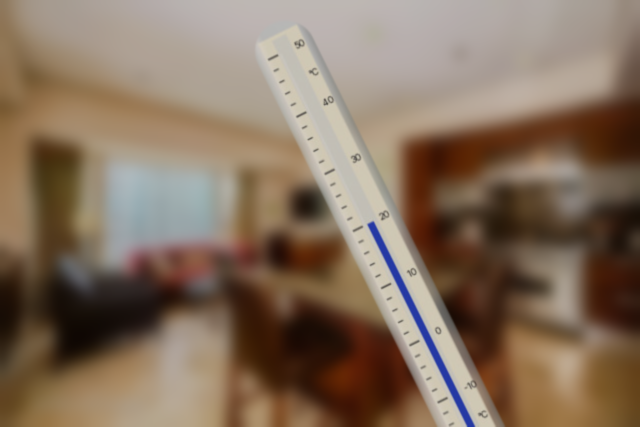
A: 20 °C
